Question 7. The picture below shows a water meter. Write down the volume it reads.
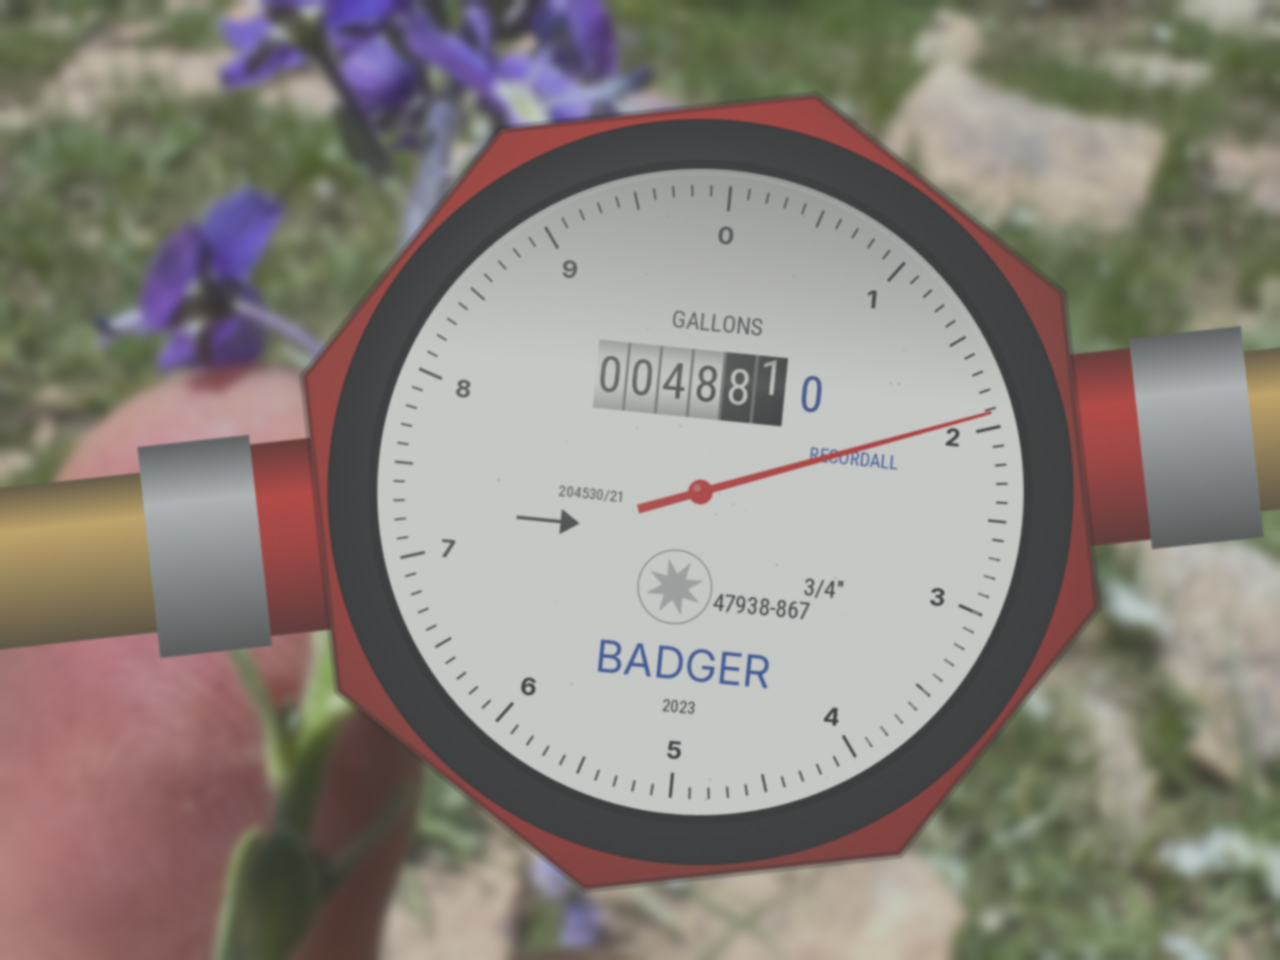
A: 48811.9 gal
